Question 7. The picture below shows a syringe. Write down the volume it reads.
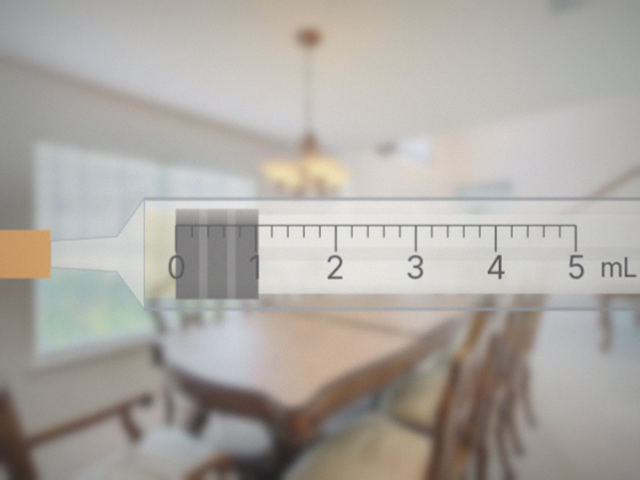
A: 0 mL
